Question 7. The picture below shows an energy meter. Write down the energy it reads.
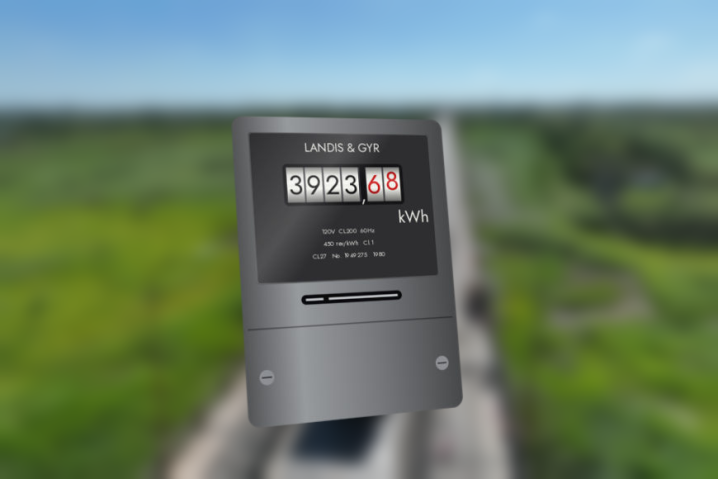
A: 3923.68 kWh
